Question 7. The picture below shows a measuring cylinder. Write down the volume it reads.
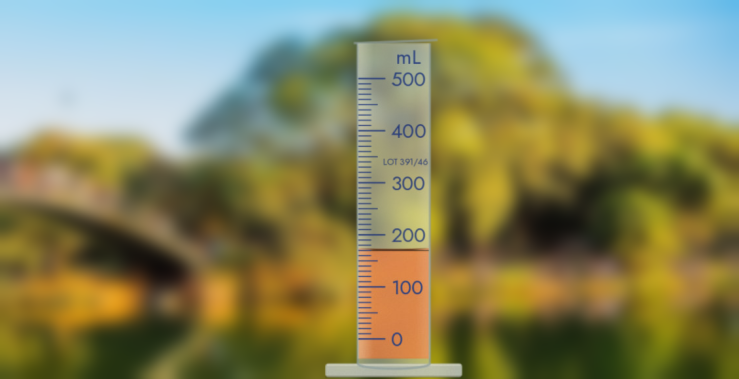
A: 170 mL
